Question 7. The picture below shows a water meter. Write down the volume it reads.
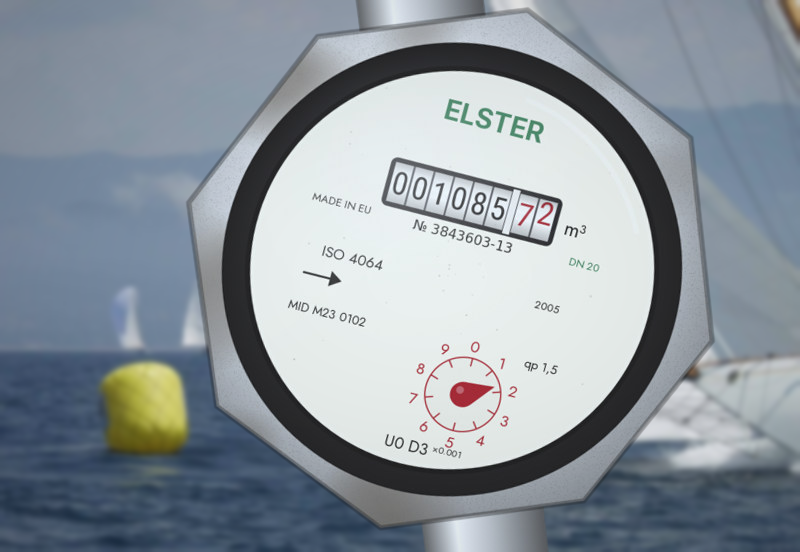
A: 1085.721 m³
